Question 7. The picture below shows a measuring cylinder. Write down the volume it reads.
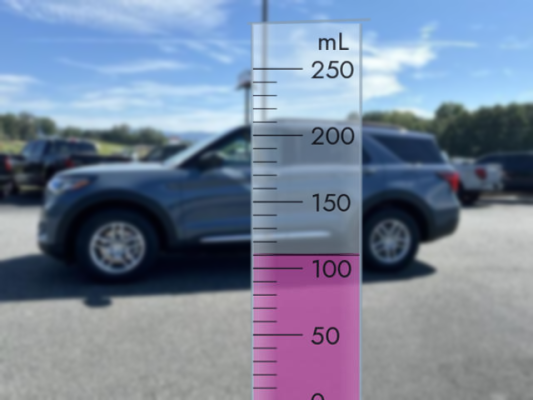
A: 110 mL
